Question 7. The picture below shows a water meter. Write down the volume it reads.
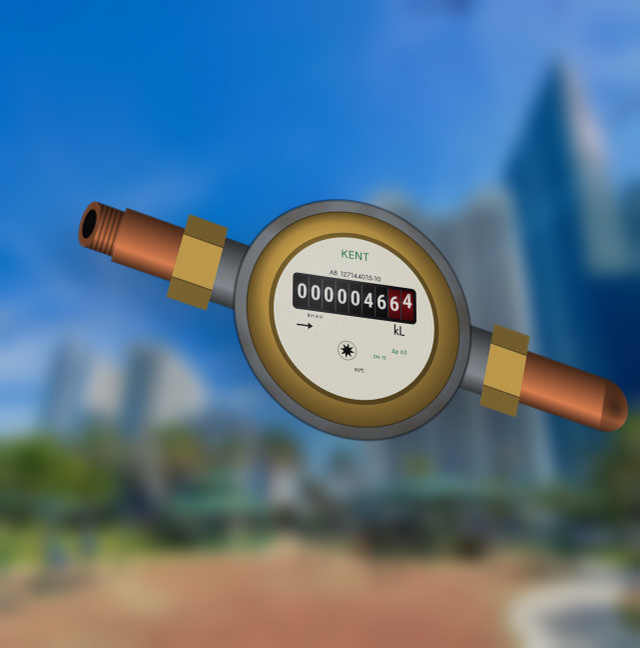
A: 46.64 kL
